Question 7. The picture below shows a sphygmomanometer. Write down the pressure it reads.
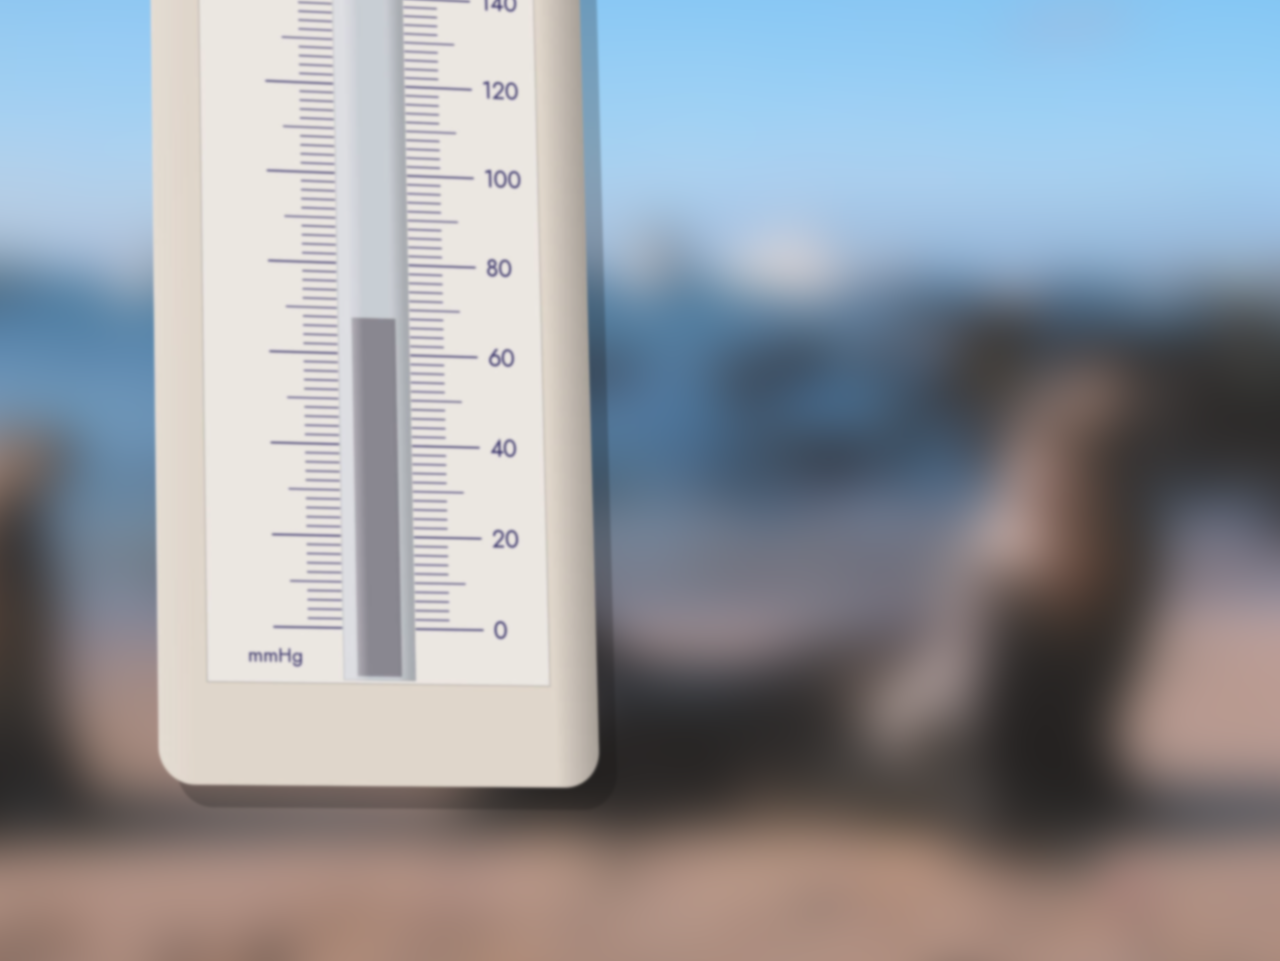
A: 68 mmHg
